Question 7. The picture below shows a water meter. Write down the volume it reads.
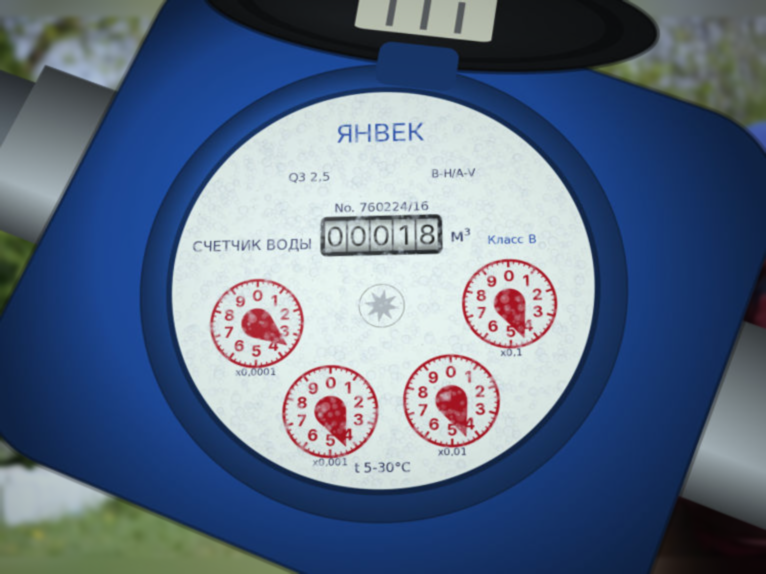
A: 18.4443 m³
